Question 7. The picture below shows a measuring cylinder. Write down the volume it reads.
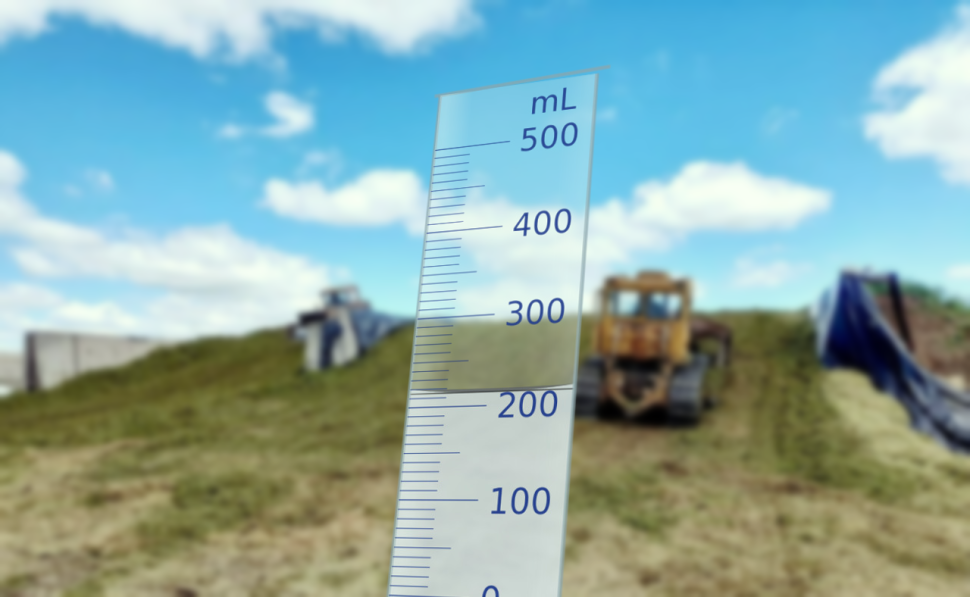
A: 215 mL
